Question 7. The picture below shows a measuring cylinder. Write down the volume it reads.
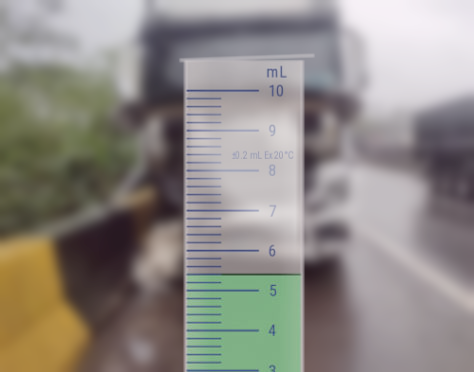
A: 5.4 mL
